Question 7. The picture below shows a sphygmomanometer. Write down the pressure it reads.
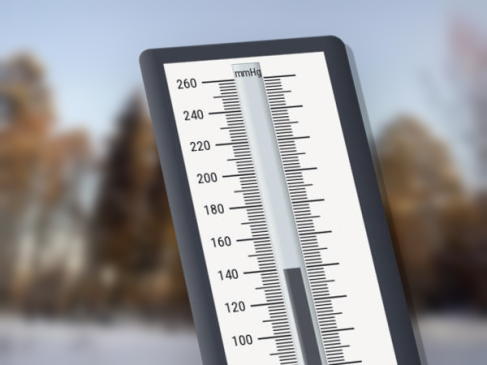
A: 140 mmHg
